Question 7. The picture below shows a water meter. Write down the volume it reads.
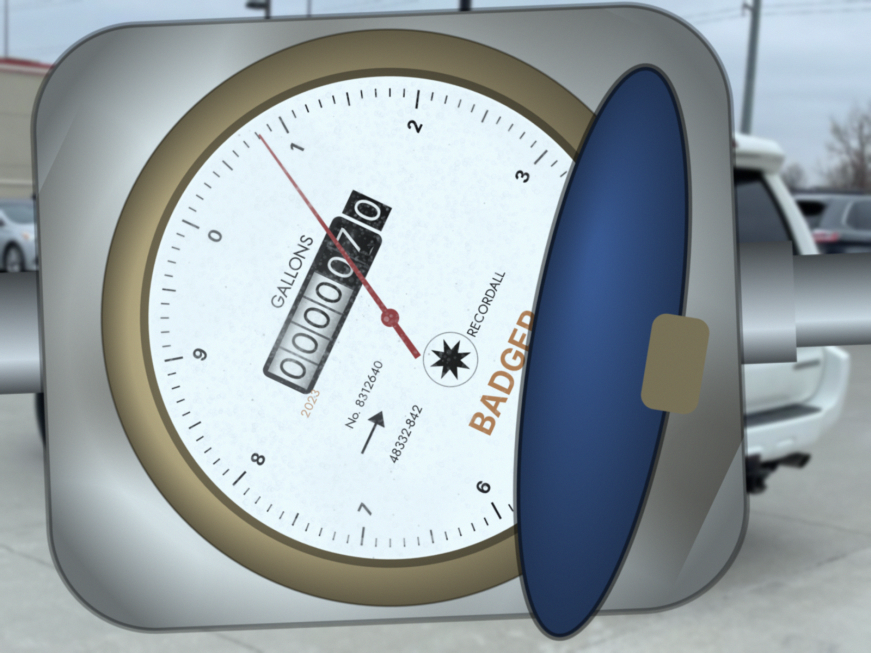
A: 70.8 gal
